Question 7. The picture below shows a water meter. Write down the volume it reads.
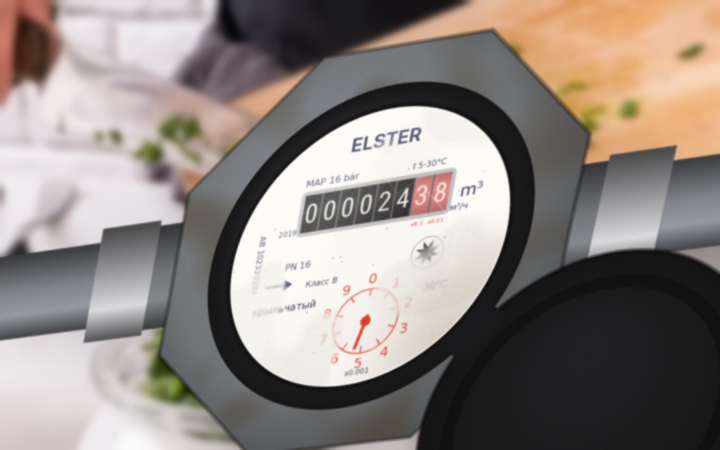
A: 24.385 m³
